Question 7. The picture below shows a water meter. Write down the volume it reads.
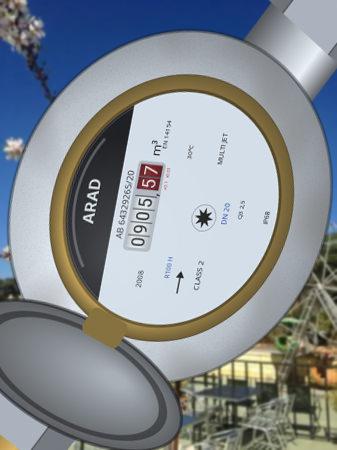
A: 905.57 m³
